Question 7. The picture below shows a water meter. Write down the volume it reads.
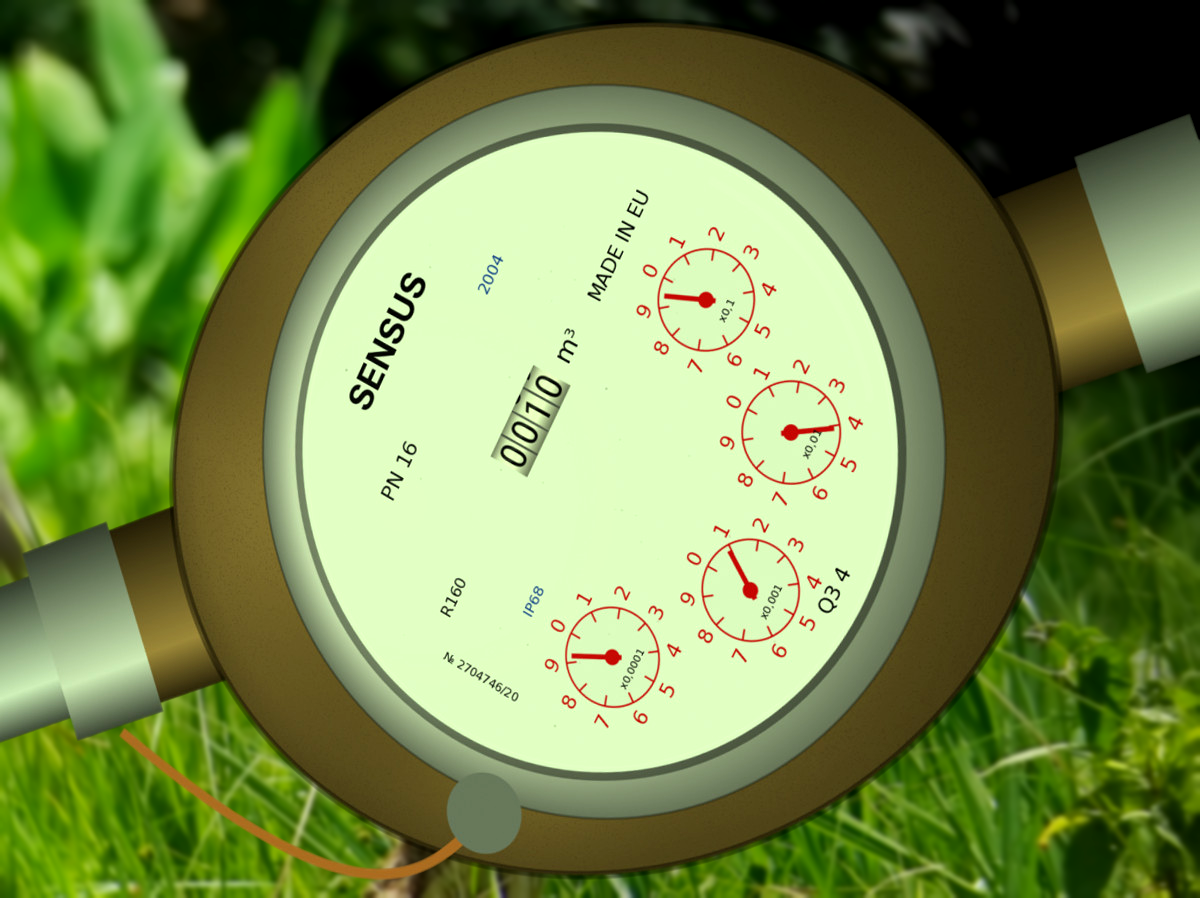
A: 9.9409 m³
